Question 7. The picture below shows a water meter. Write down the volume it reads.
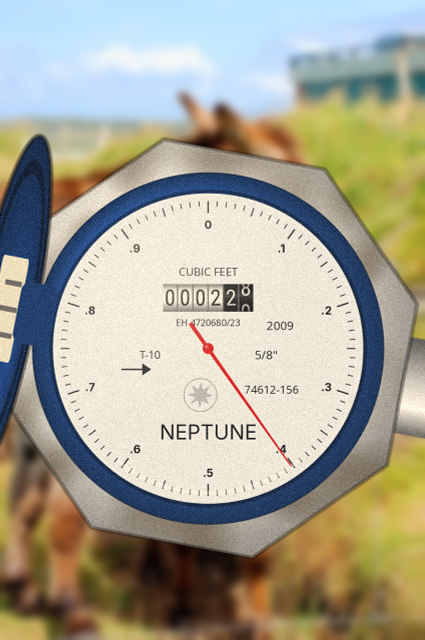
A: 228.40 ft³
